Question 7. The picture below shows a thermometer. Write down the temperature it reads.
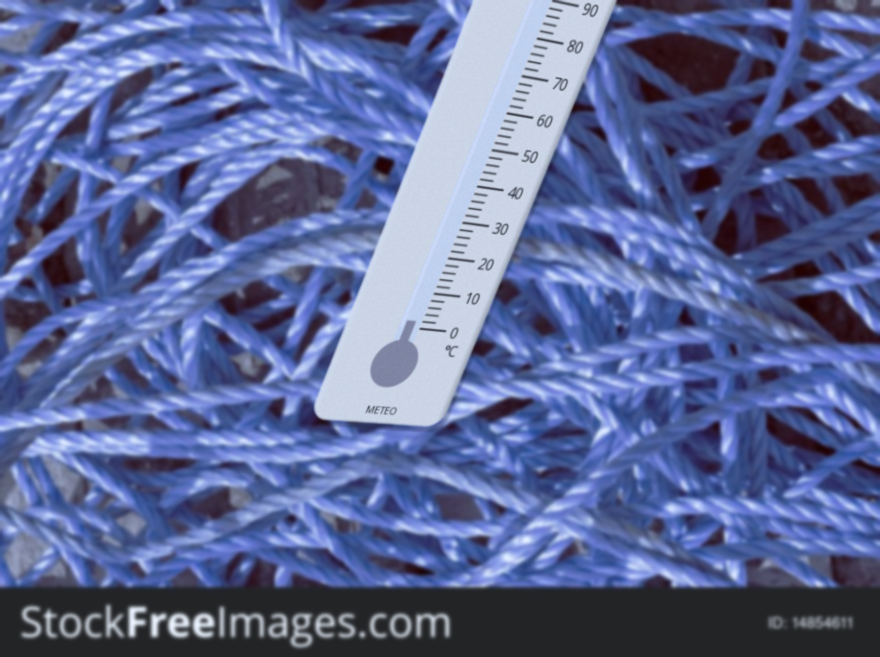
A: 2 °C
